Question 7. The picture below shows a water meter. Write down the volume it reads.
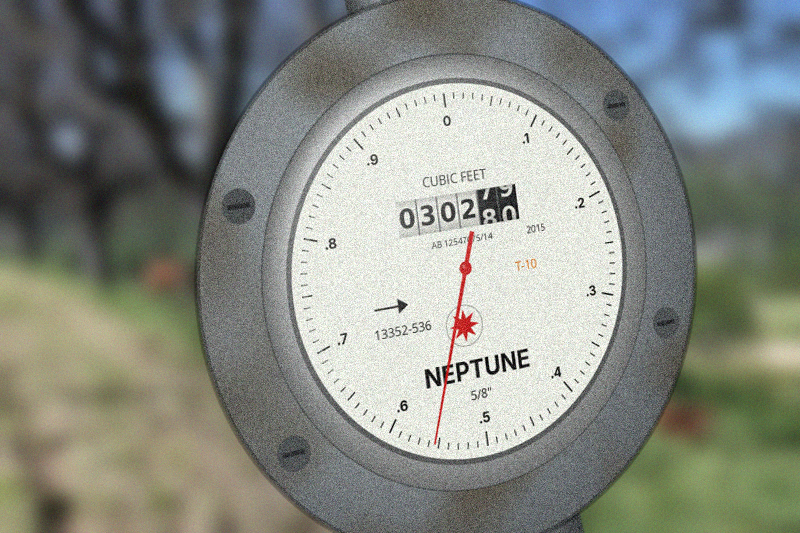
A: 30279.55 ft³
